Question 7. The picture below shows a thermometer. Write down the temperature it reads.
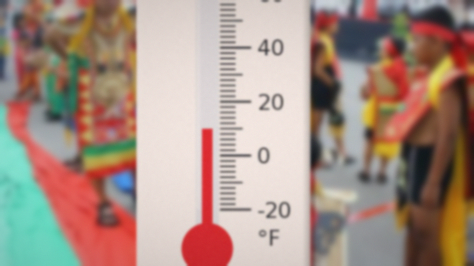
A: 10 °F
